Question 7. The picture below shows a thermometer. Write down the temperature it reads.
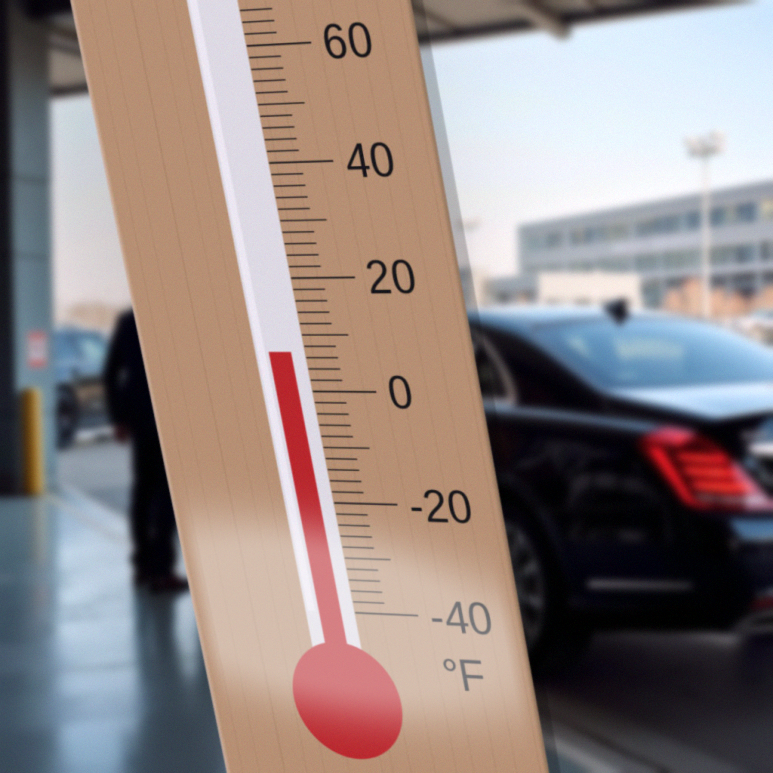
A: 7 °F
